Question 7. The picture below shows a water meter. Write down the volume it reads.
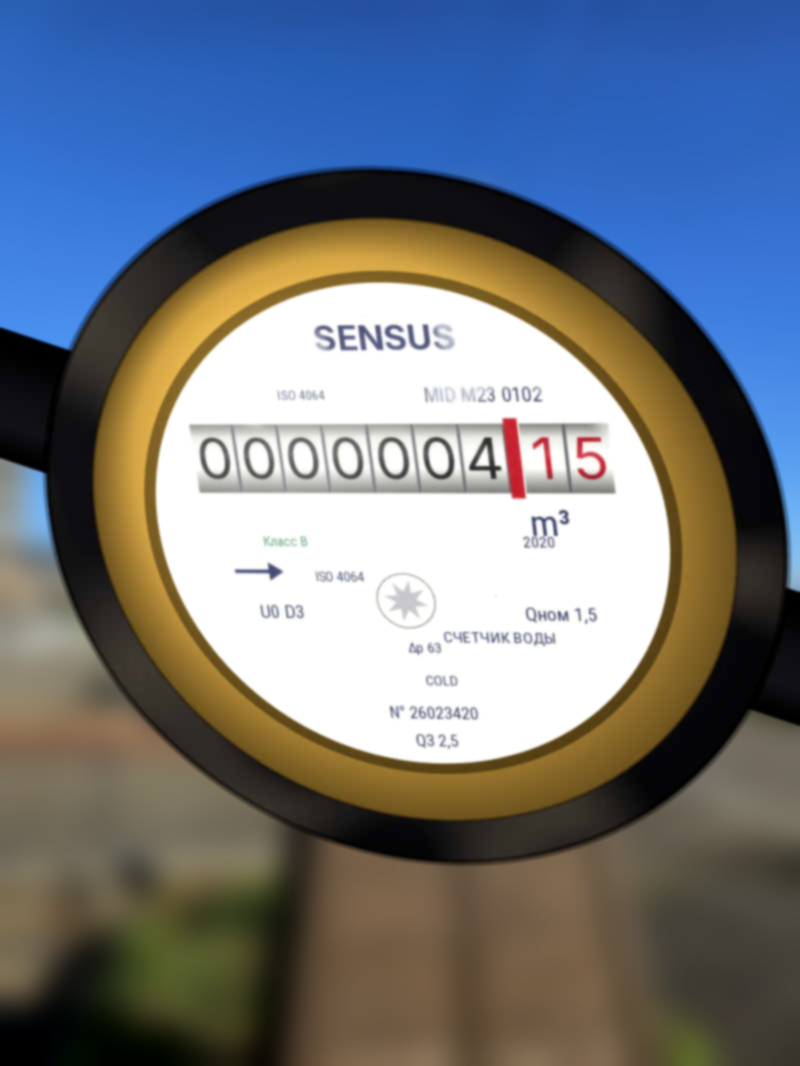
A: 4.15 m³
